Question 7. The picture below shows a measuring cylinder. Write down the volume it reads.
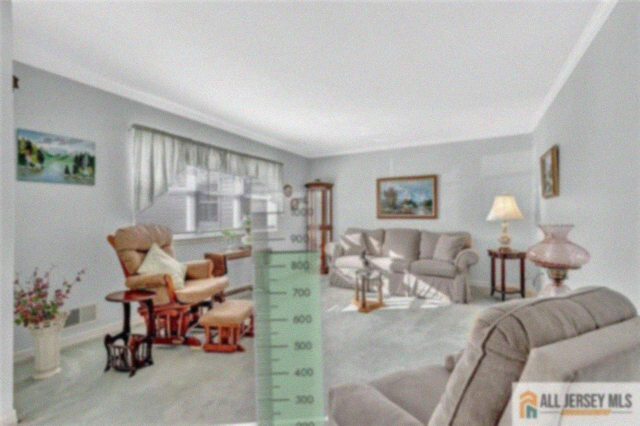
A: 850 mL
